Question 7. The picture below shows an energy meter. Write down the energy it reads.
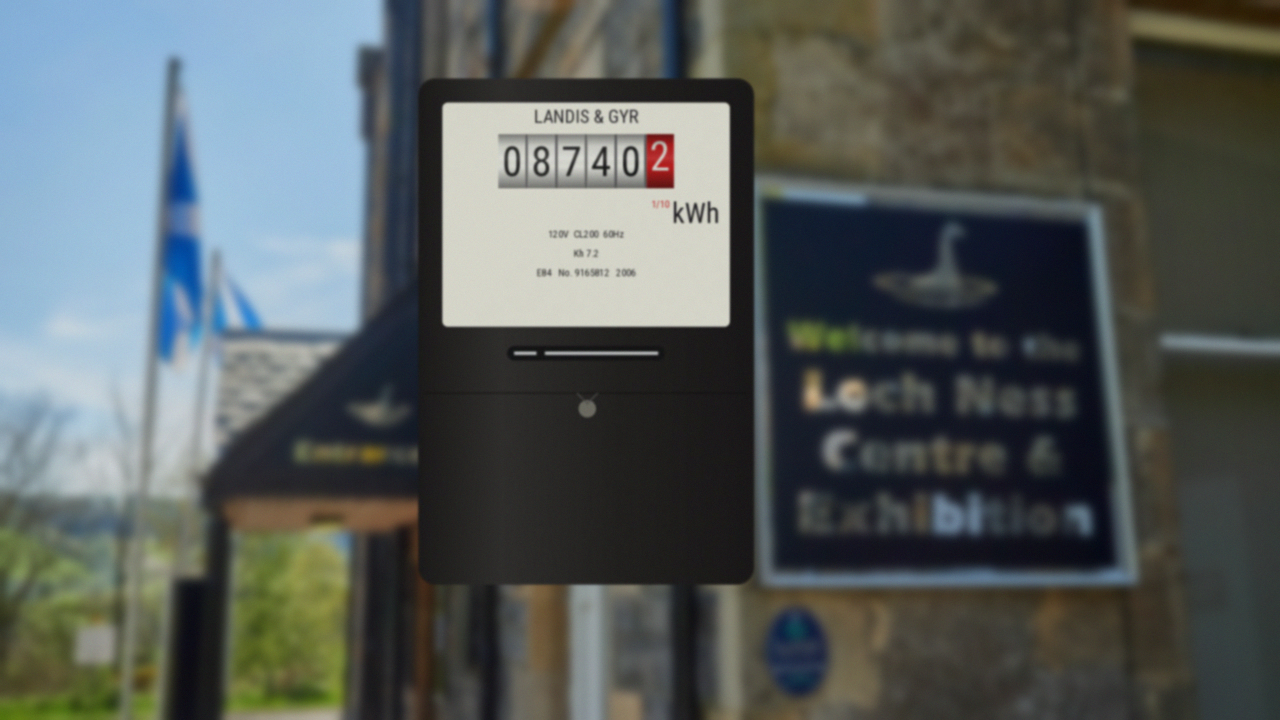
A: 8740.2 kWh
